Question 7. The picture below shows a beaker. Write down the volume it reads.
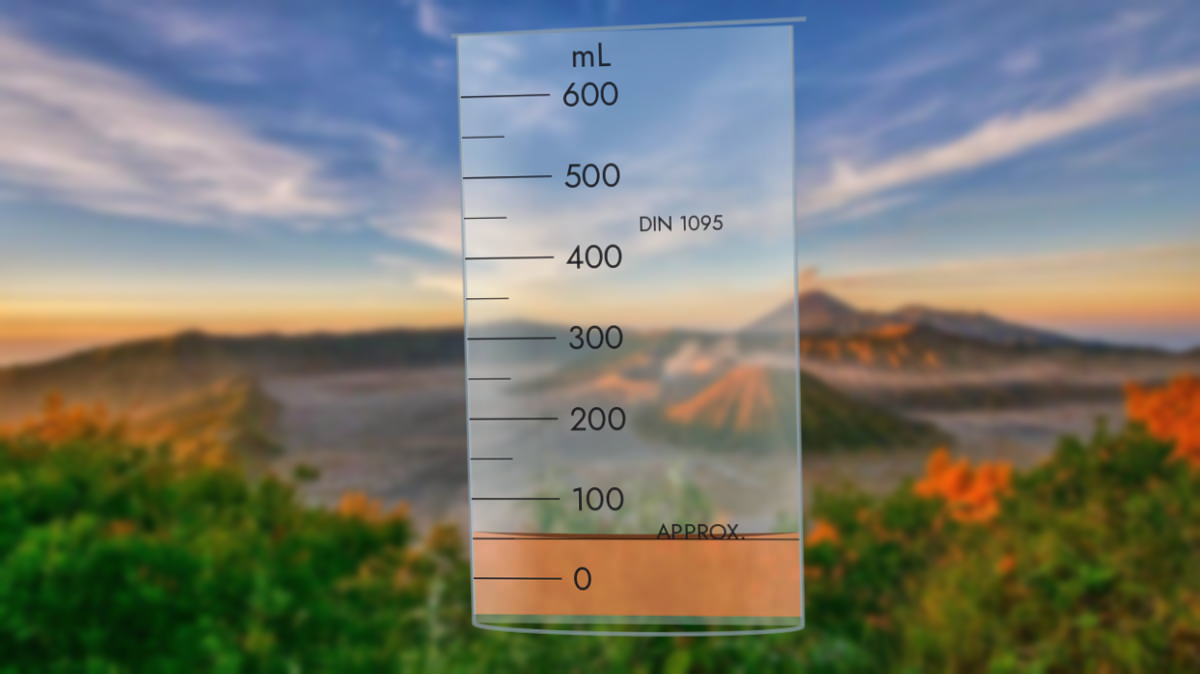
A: 50 mL
